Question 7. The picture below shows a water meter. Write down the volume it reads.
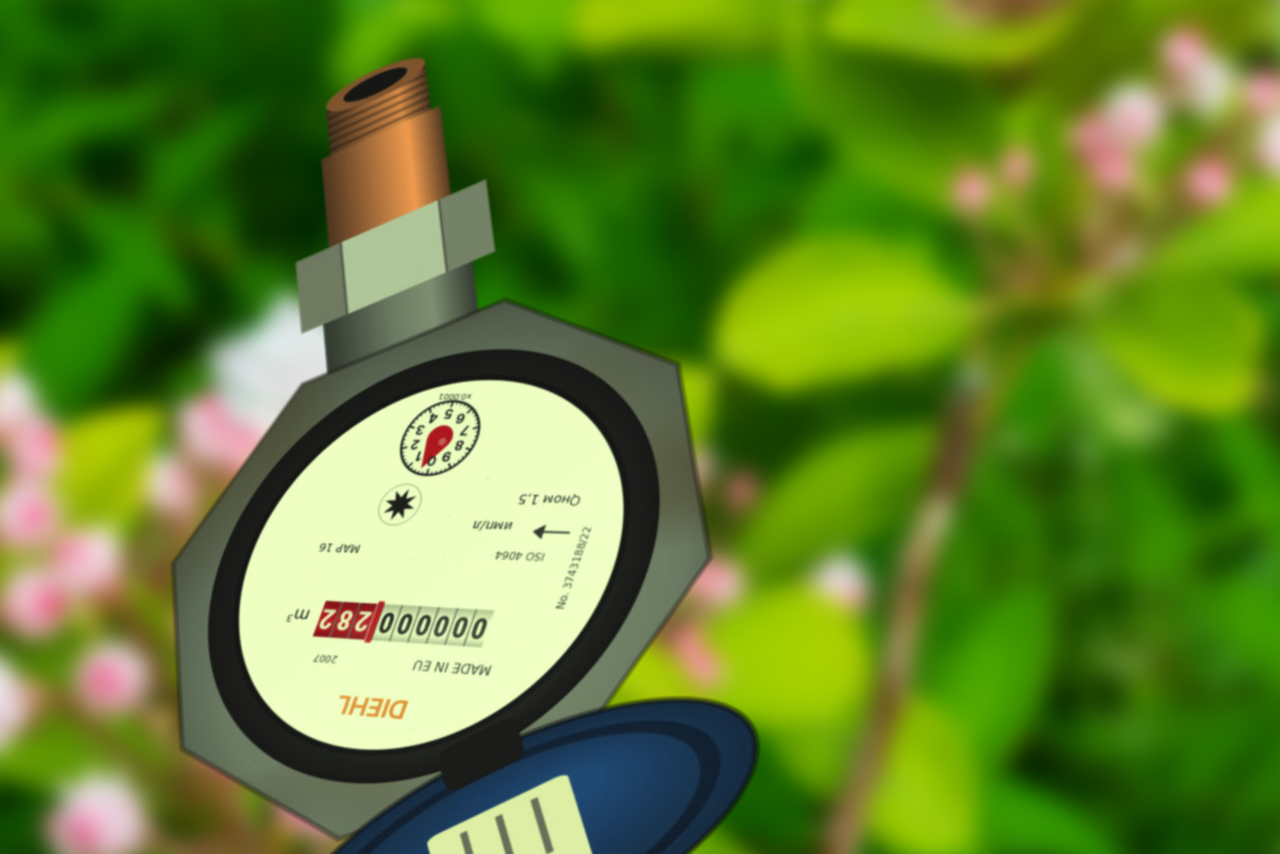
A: 0.2820 m³
